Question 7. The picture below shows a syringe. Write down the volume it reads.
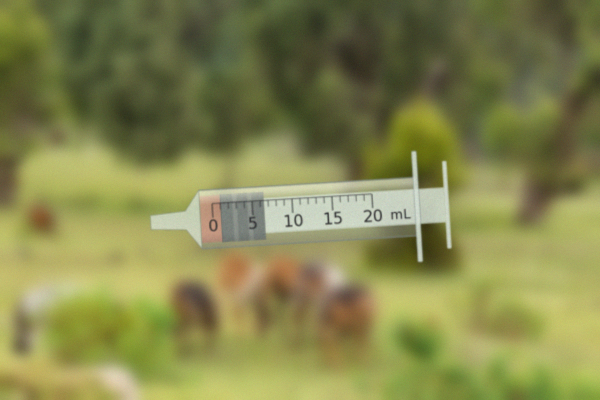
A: 1 mL
